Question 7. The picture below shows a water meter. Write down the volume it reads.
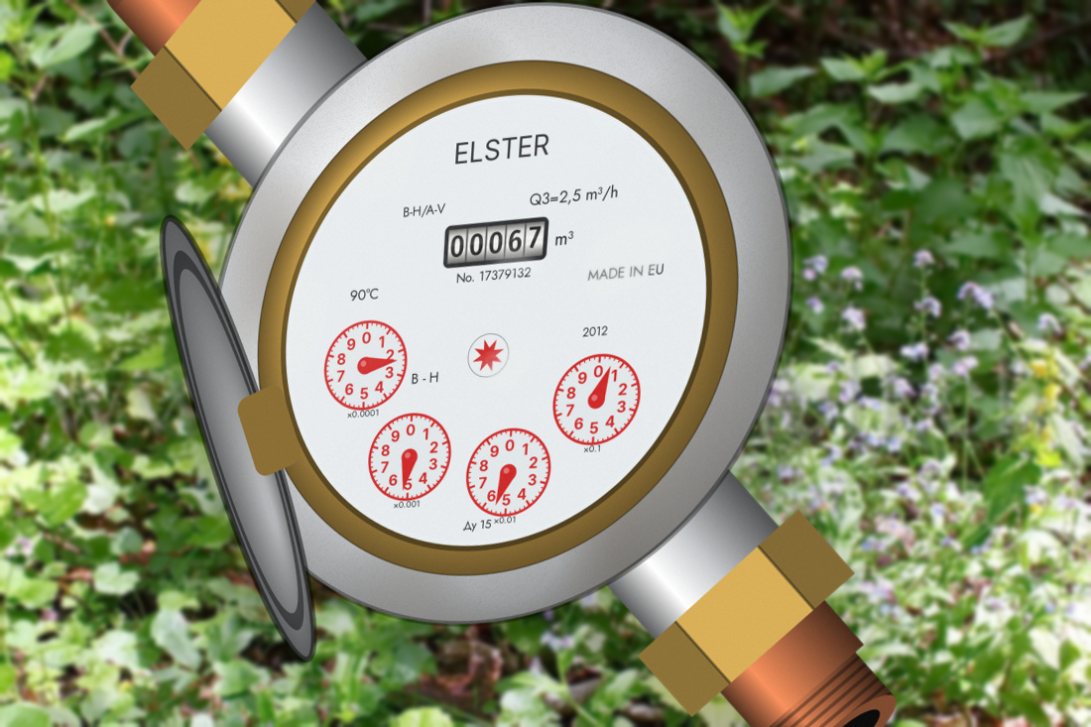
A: 67.0552 m³
